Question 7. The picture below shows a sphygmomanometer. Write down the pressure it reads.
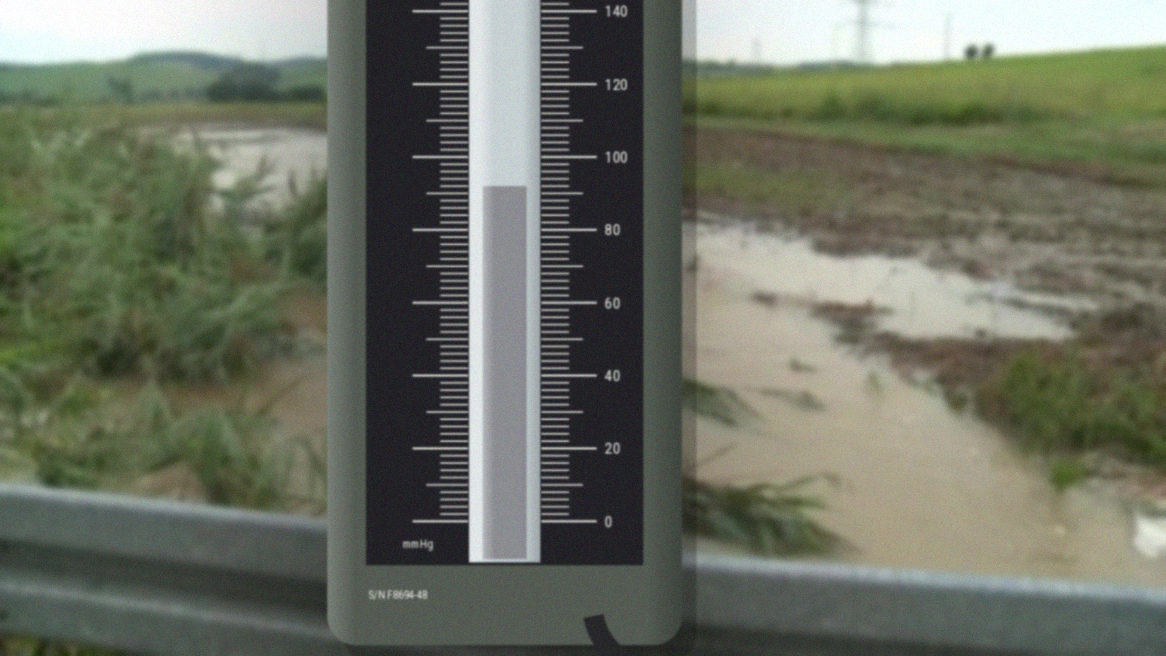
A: 92 mmHg
